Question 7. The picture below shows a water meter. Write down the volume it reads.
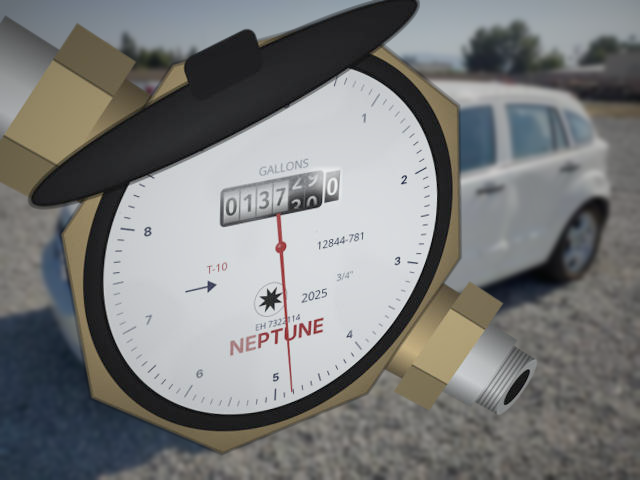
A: 137294.8 gal
